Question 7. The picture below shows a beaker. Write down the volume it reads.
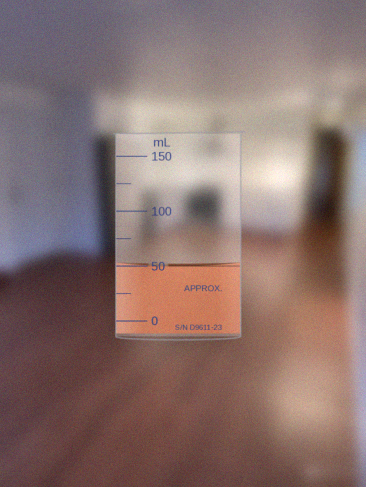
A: 50 mL
